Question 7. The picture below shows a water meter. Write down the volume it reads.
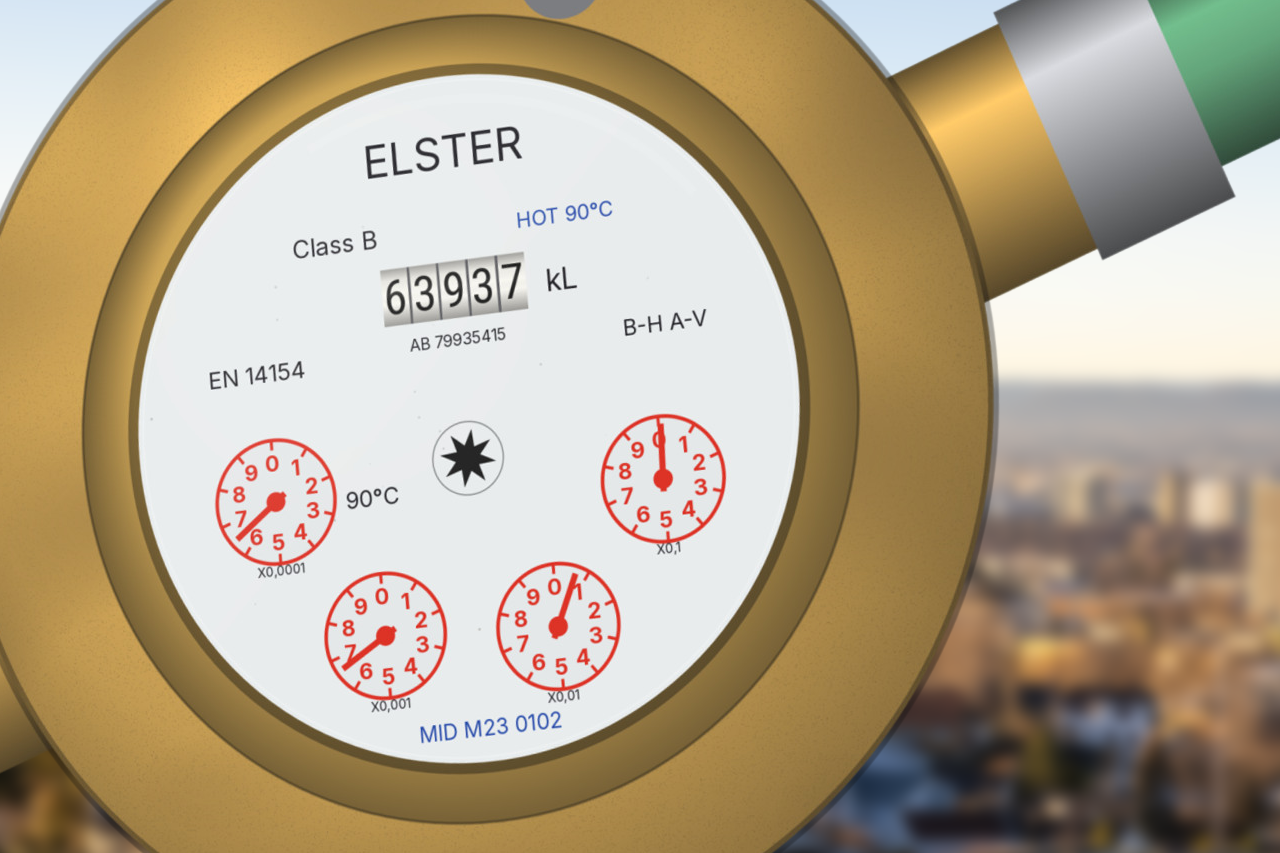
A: 63937.0066 kL
